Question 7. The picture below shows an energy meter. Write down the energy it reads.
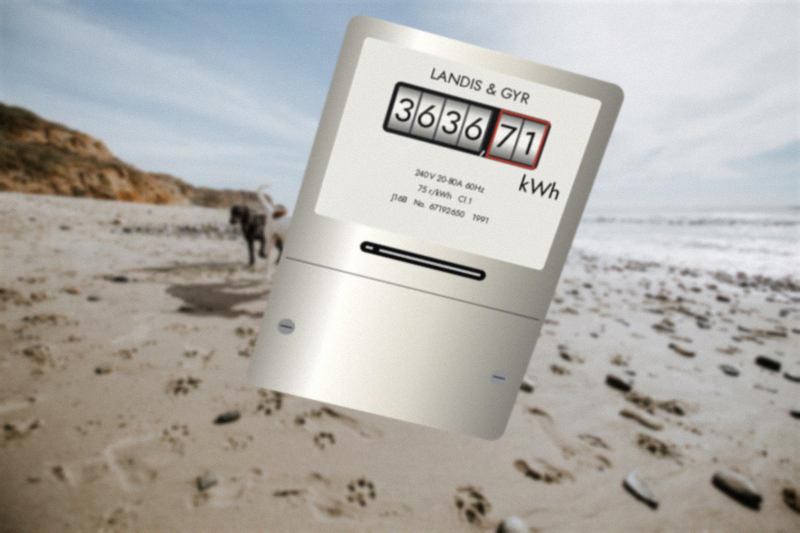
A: 3636.71 kWh
